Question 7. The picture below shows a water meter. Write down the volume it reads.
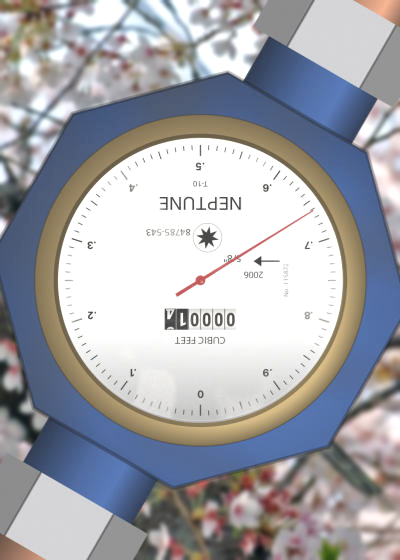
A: 13.66 ft³
